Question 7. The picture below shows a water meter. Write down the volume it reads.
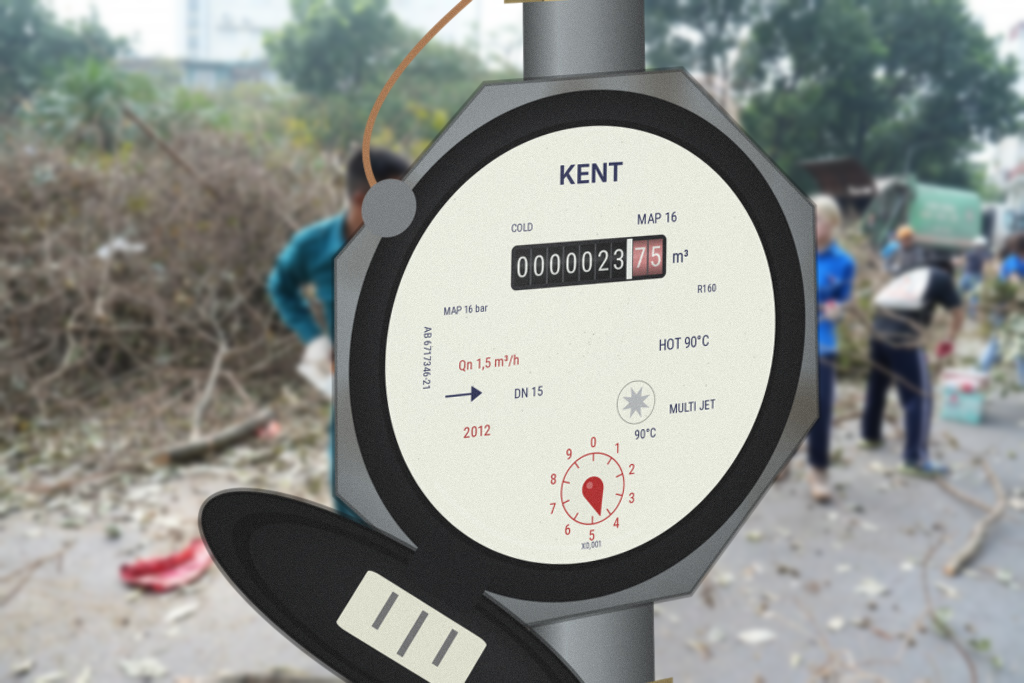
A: 23.754 m³
